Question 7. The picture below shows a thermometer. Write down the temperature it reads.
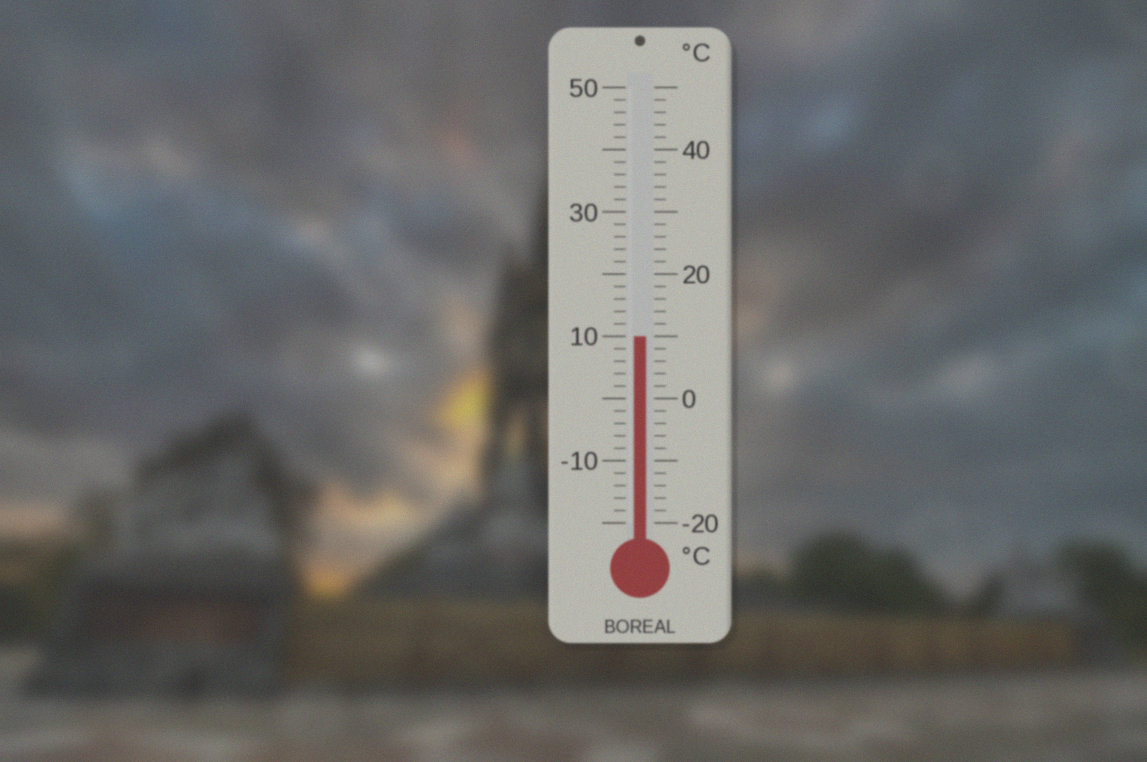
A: 10 °C
